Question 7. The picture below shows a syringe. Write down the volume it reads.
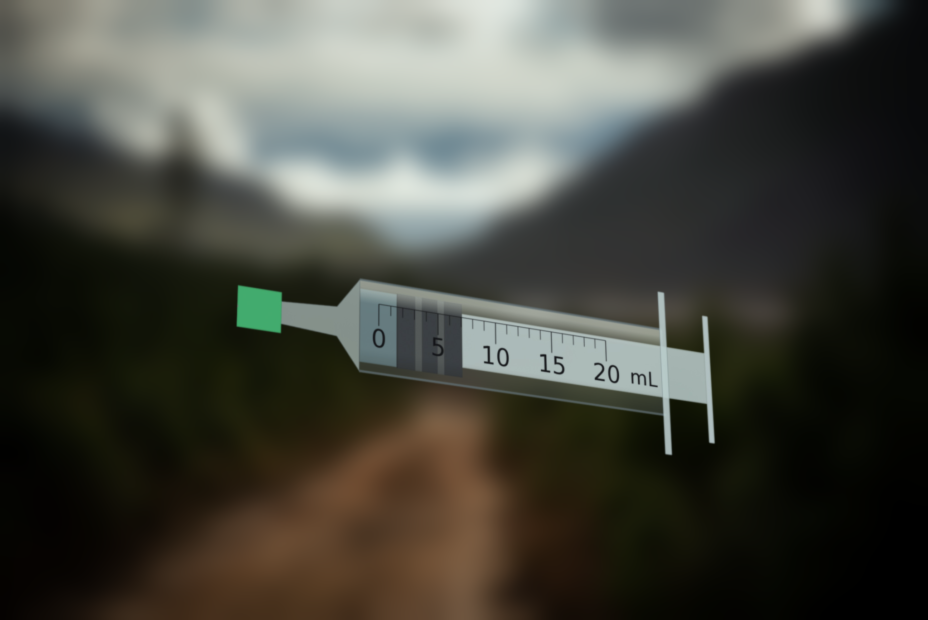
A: 1.5 mL
